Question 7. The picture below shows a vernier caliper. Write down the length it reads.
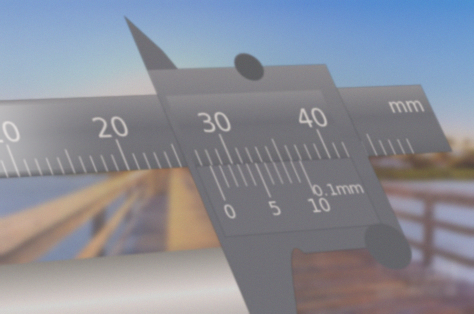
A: 27.8 mm
